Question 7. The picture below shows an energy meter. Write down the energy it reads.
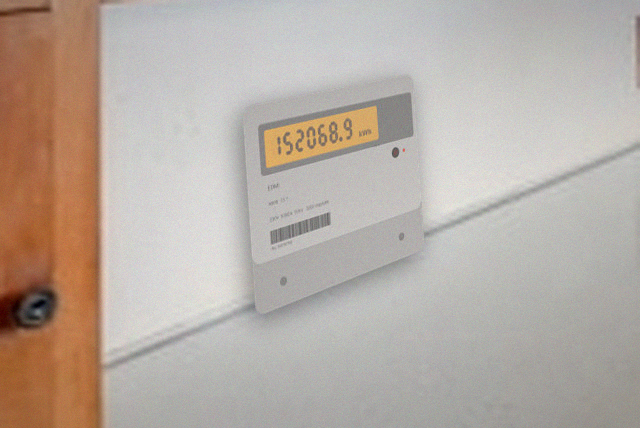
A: 152068.9 kWh
